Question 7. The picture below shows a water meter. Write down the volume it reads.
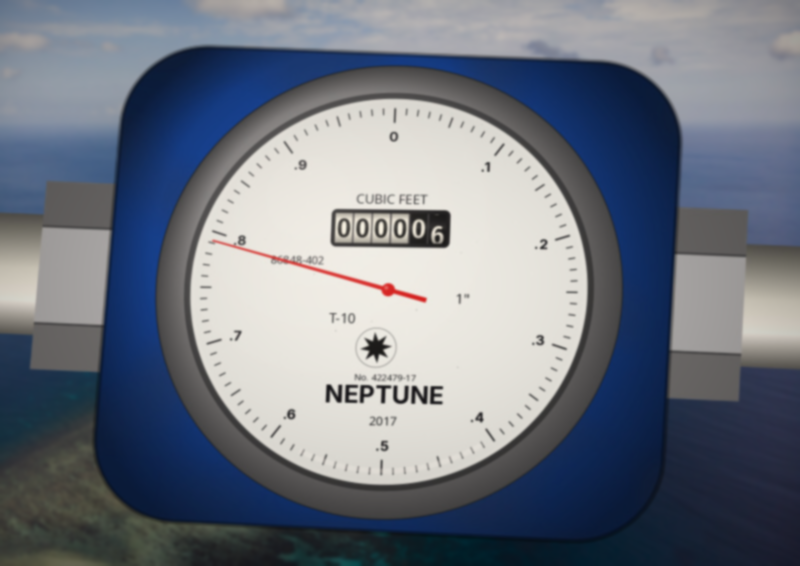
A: 5.79 ft³
